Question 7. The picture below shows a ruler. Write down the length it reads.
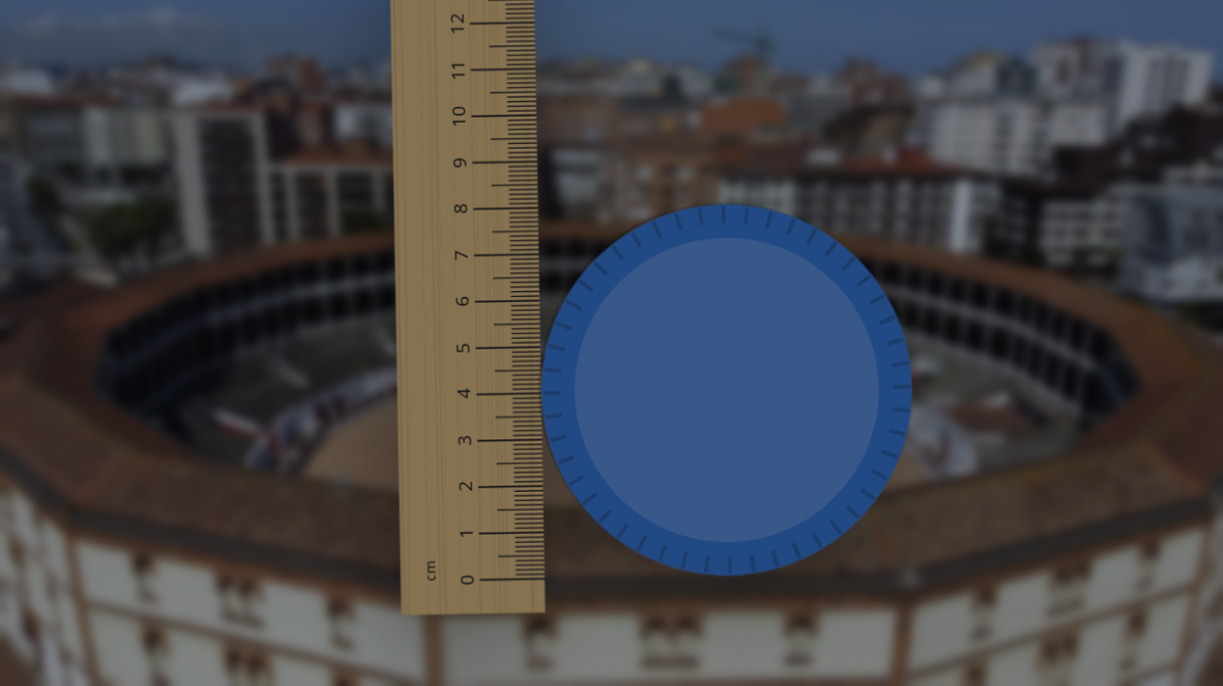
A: 8 cm
